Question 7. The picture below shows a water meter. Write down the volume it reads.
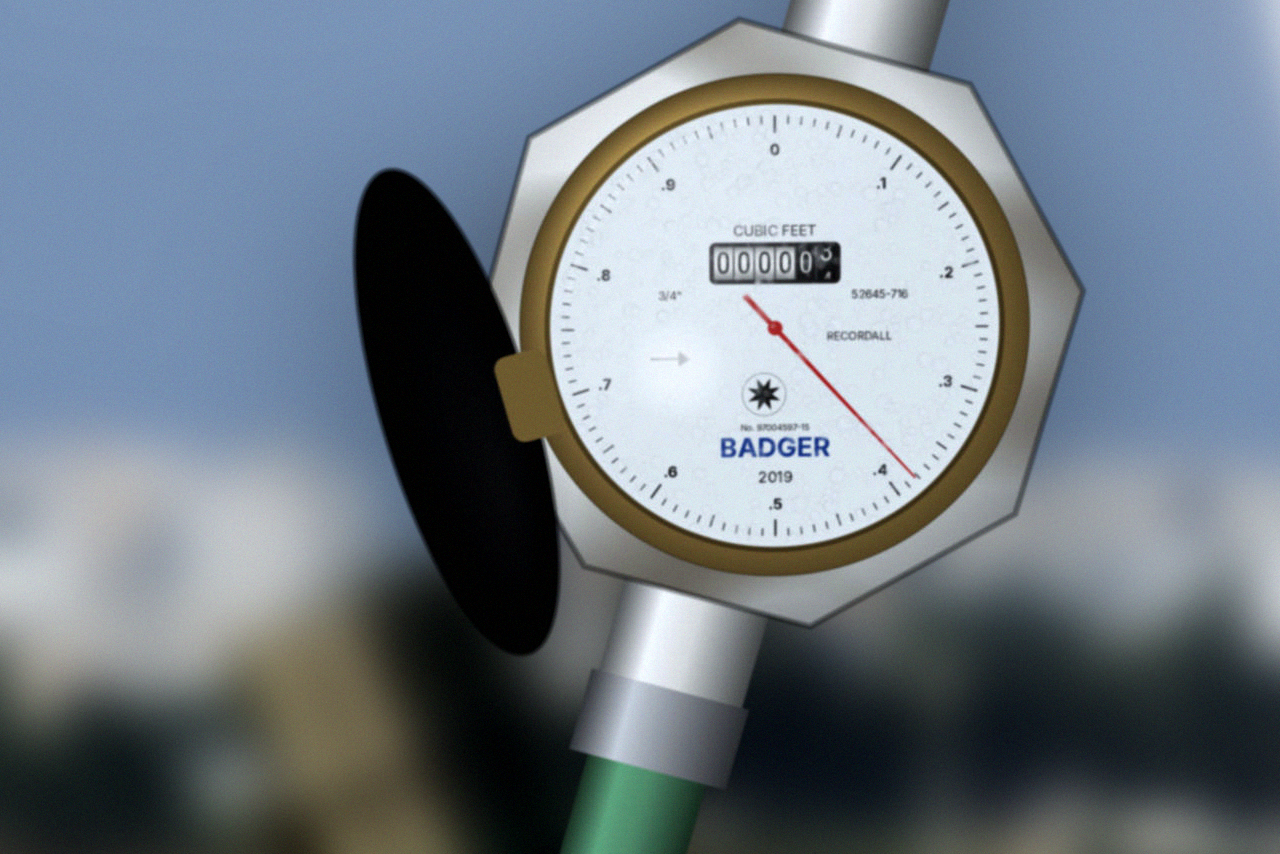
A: 3.38 ft³
